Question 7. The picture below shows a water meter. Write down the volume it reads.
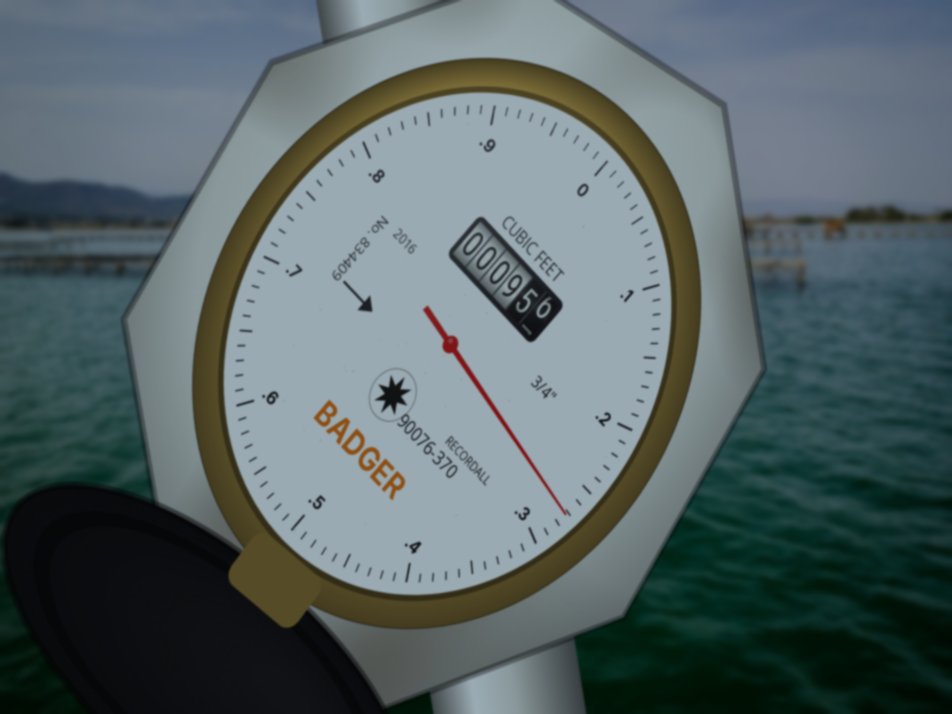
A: 956.27 ft³
